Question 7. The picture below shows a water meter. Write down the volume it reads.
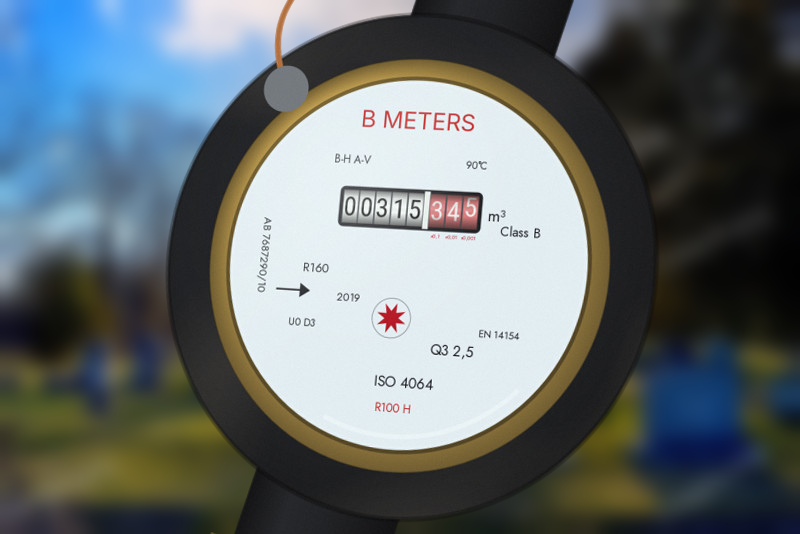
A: 315.345 m³
